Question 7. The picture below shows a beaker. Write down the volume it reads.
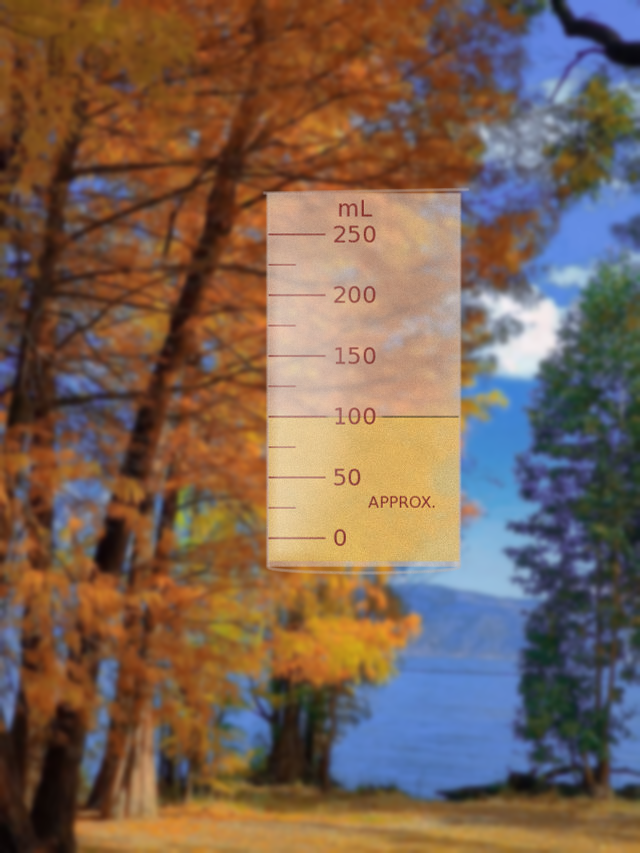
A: 100 mL
